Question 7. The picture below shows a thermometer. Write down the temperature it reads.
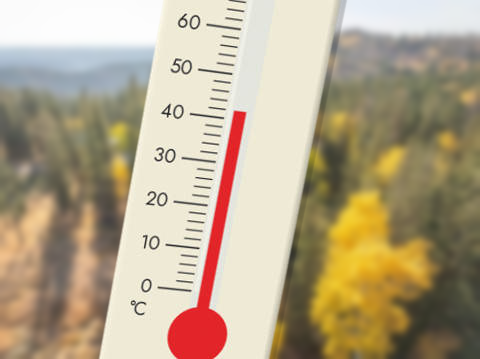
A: 42 °C
